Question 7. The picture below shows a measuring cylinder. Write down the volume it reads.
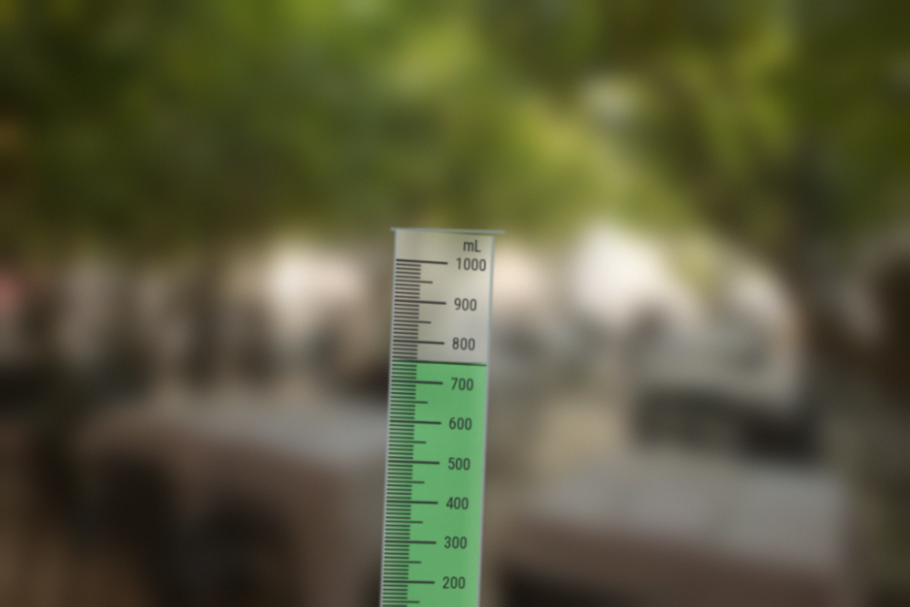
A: 750 mL
